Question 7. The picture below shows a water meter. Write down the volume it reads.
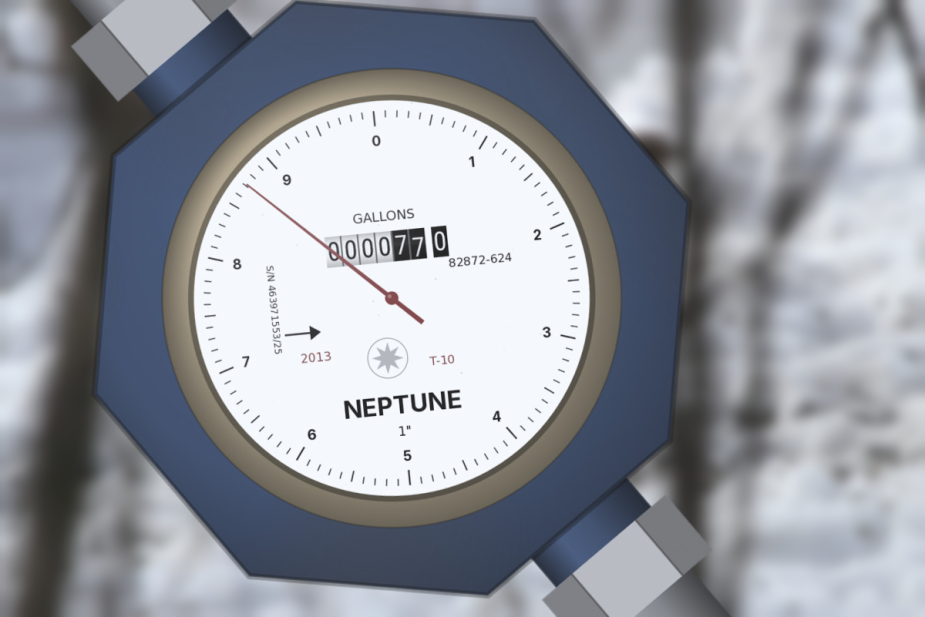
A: 768.7 gal
